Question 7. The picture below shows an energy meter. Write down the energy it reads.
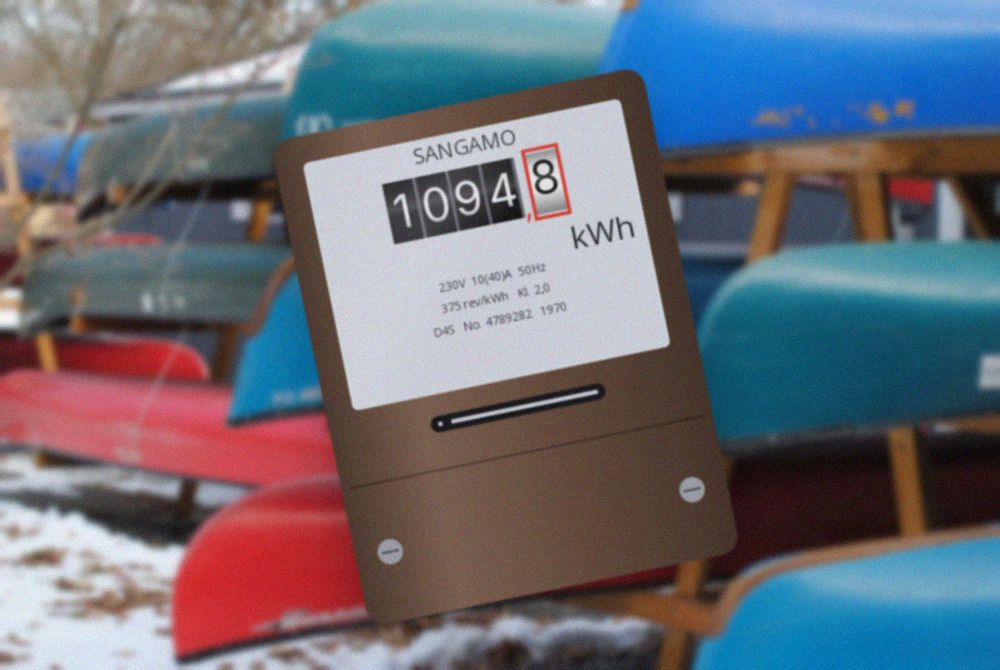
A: 1094.8 kWh
